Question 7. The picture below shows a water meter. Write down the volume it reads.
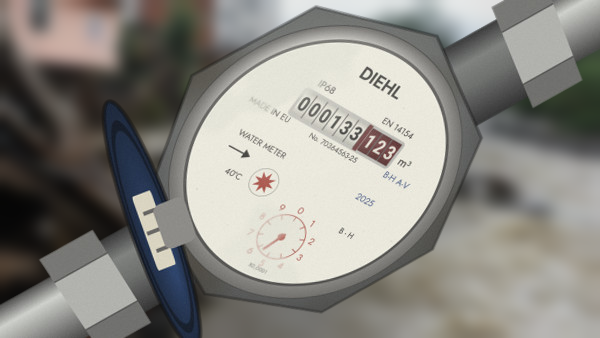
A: 133.1235 m³
